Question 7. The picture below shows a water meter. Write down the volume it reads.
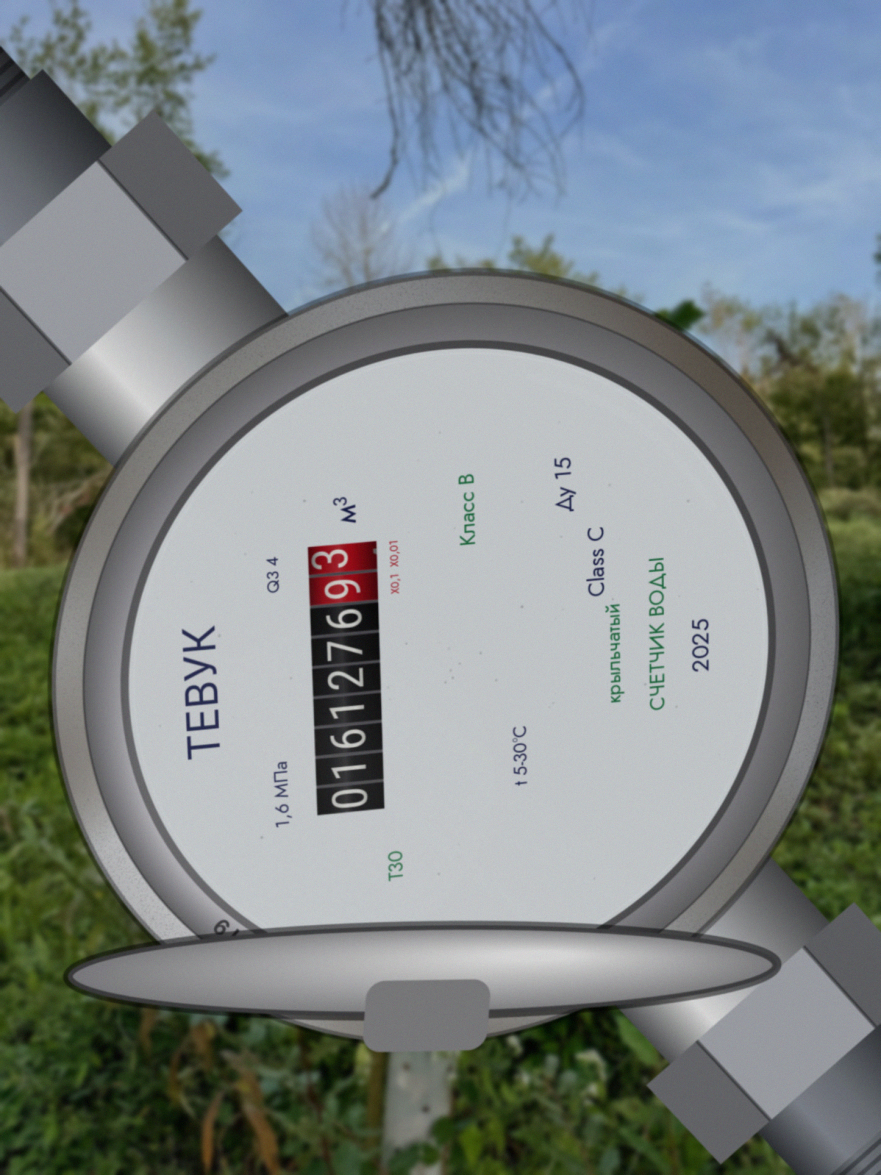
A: 161276.93 m³
